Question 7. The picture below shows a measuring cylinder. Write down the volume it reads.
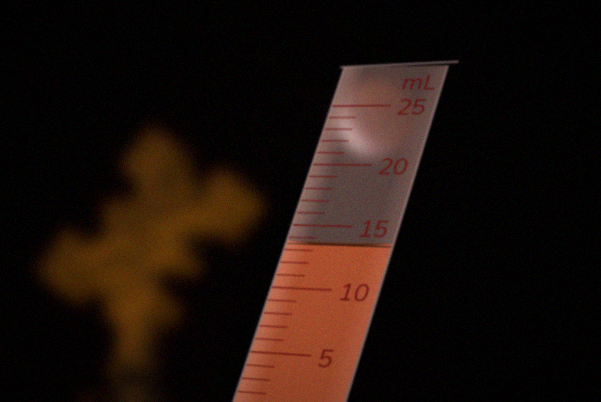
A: 13.5 mL
